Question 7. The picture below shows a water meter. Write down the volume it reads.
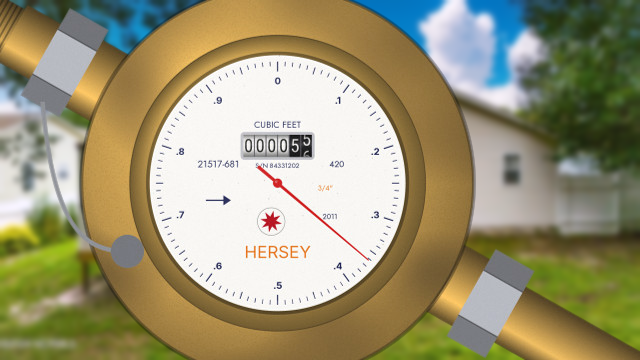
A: 55.36 ft³
